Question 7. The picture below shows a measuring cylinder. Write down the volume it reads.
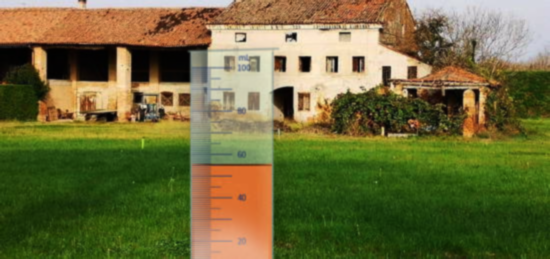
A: 55 mL
